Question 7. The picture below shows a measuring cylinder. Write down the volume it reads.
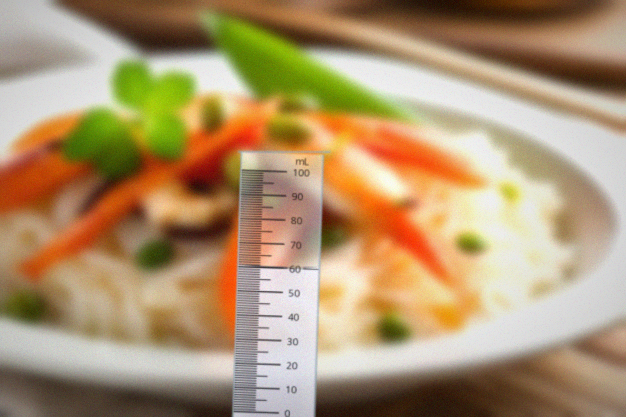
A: 60 mL
